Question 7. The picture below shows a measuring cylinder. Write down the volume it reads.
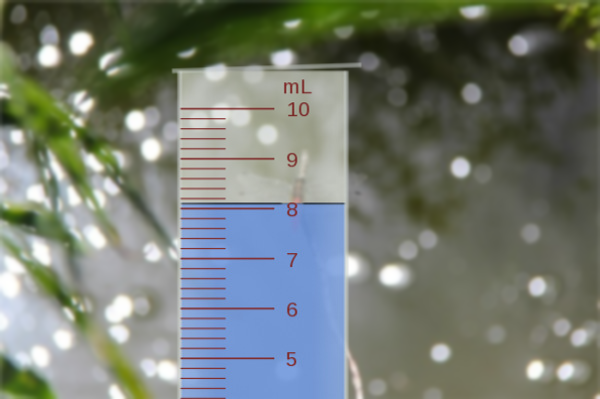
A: 8.1 mL
